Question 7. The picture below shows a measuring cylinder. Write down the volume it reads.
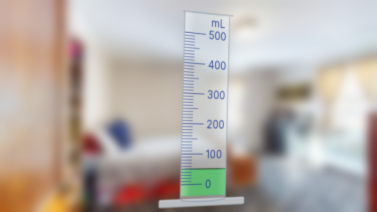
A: 50 mL
